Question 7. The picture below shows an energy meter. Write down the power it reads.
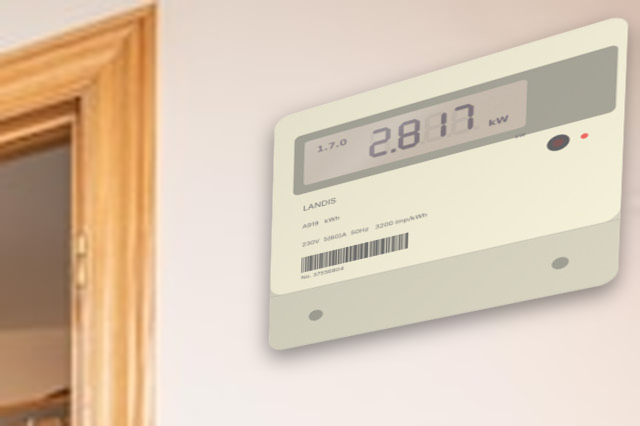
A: 2.817 kW
